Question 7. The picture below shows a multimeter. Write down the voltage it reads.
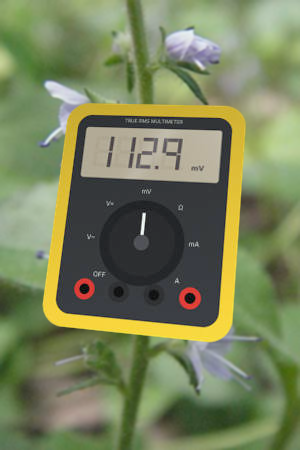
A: 112.9 mV
